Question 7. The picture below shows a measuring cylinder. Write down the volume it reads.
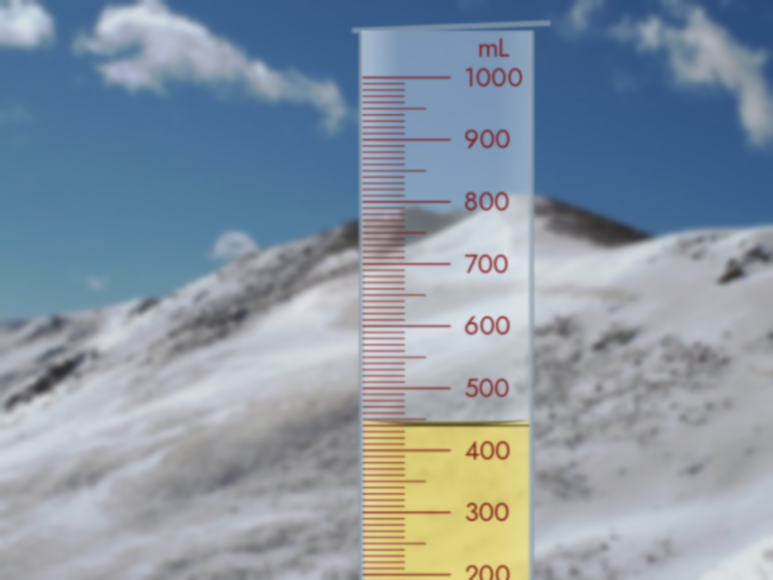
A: 440 mL
